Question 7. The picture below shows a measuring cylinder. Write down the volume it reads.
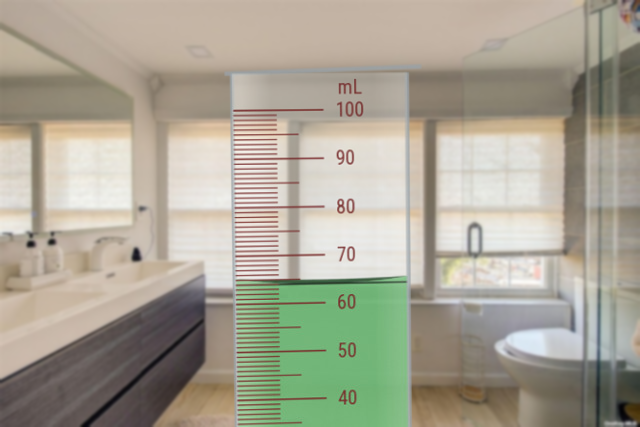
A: 64 mL
